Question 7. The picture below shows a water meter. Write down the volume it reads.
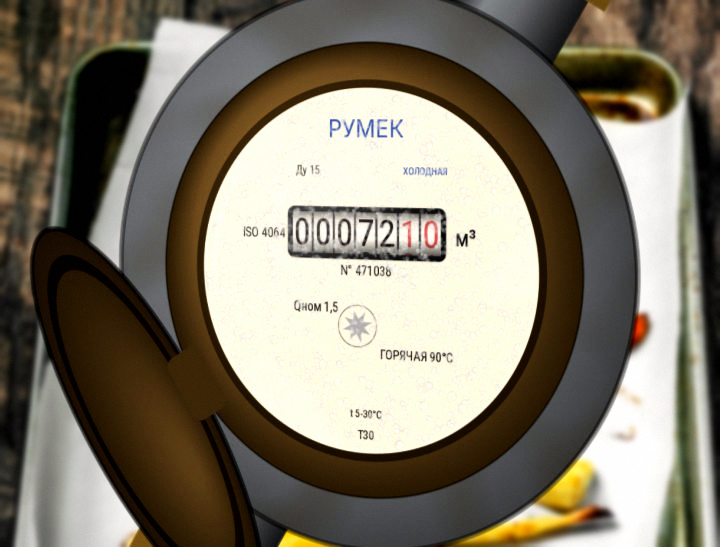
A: 72.10 m³
